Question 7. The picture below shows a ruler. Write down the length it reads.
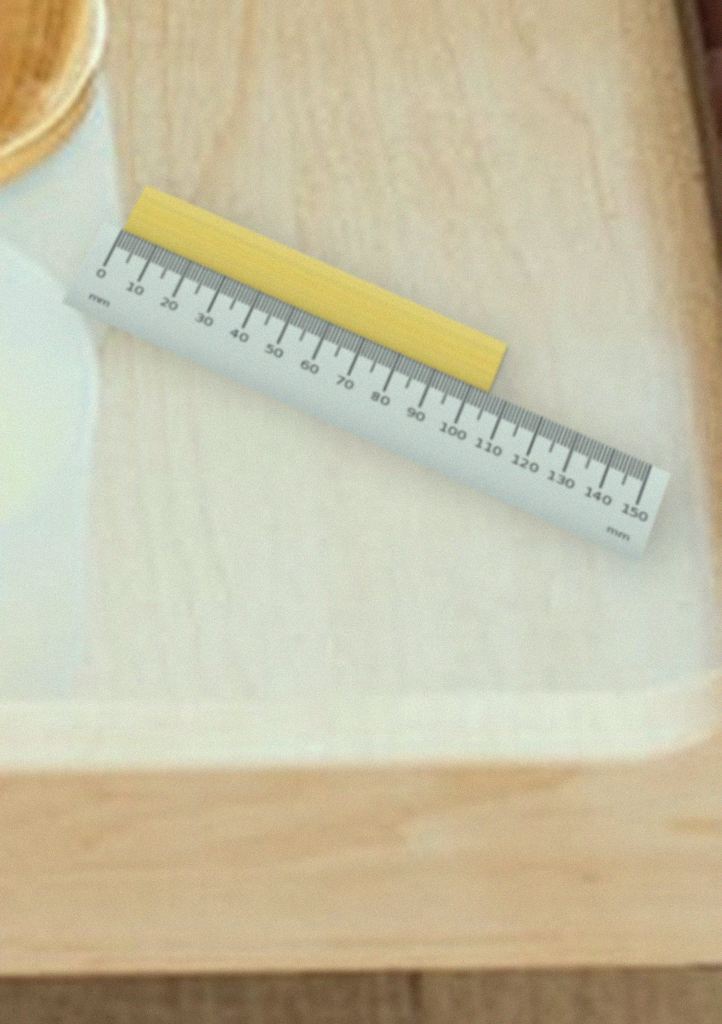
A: 105 mm
